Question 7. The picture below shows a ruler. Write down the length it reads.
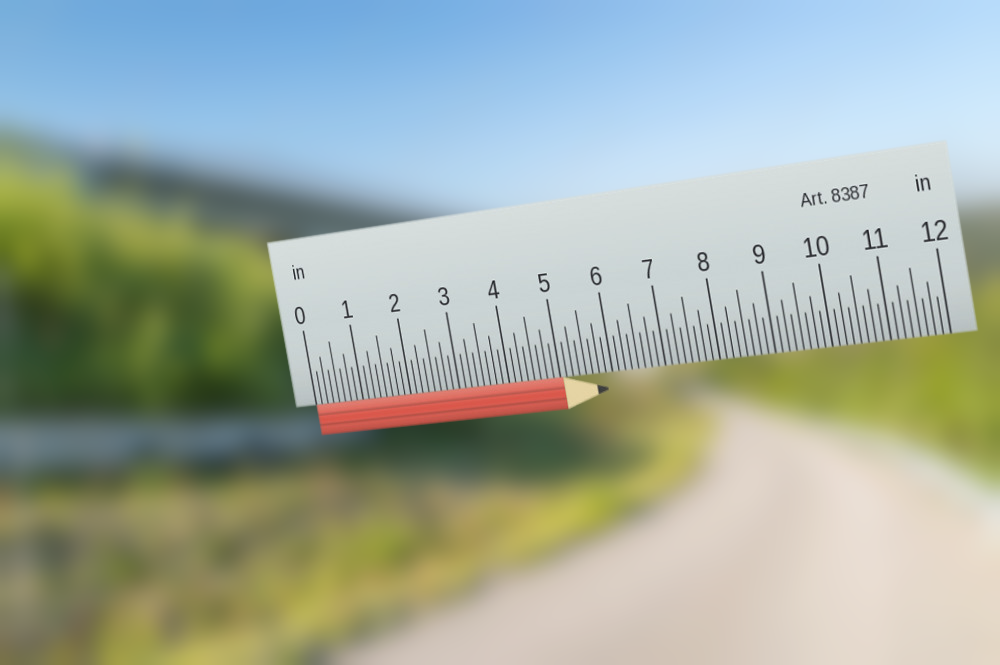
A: 5.875 in
